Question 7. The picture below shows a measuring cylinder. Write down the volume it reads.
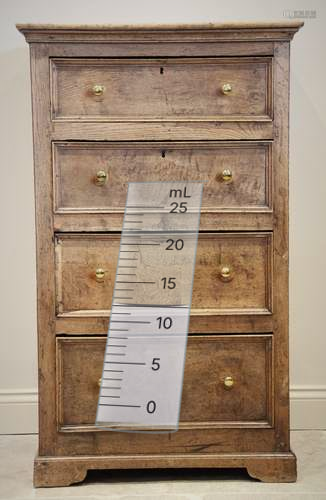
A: 12 mL
